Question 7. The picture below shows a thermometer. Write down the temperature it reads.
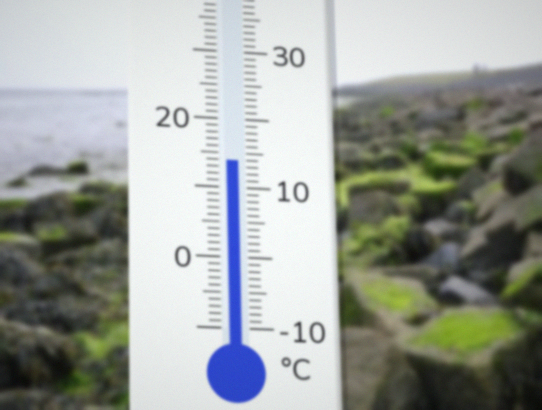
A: 14 °C
